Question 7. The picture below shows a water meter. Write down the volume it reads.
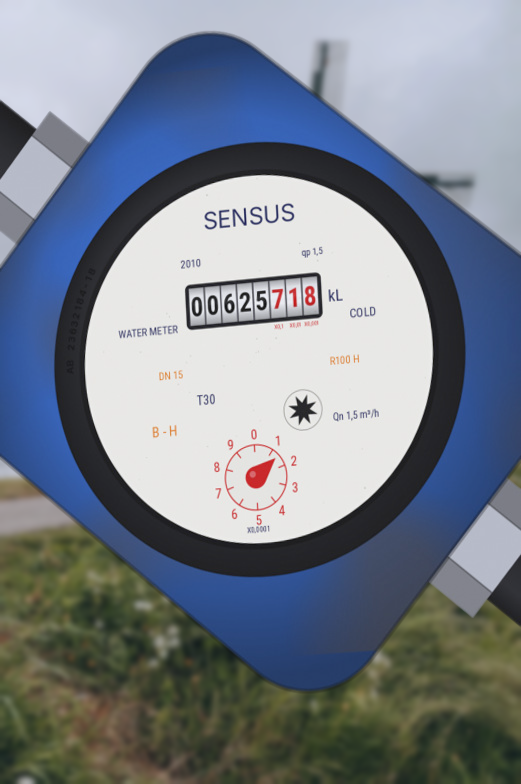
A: 625.7181 kL
